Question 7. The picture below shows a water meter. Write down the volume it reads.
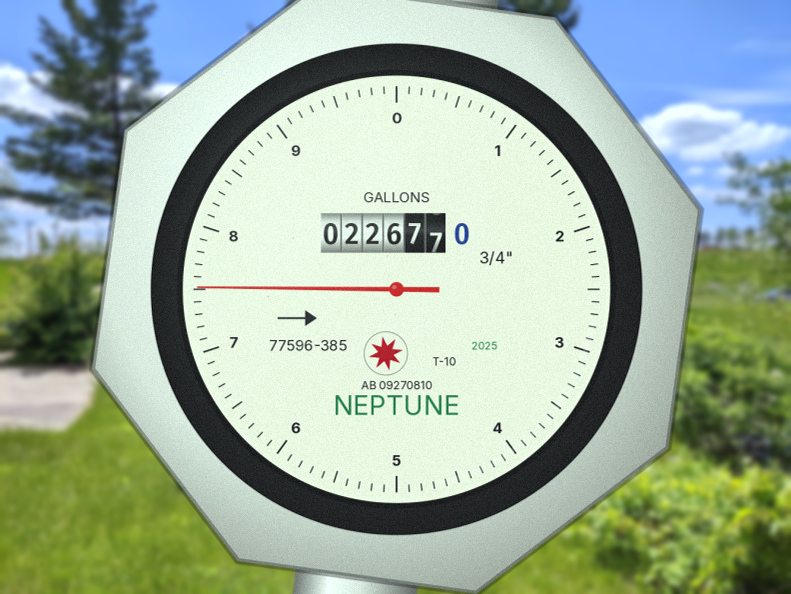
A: 226767.5 gal
